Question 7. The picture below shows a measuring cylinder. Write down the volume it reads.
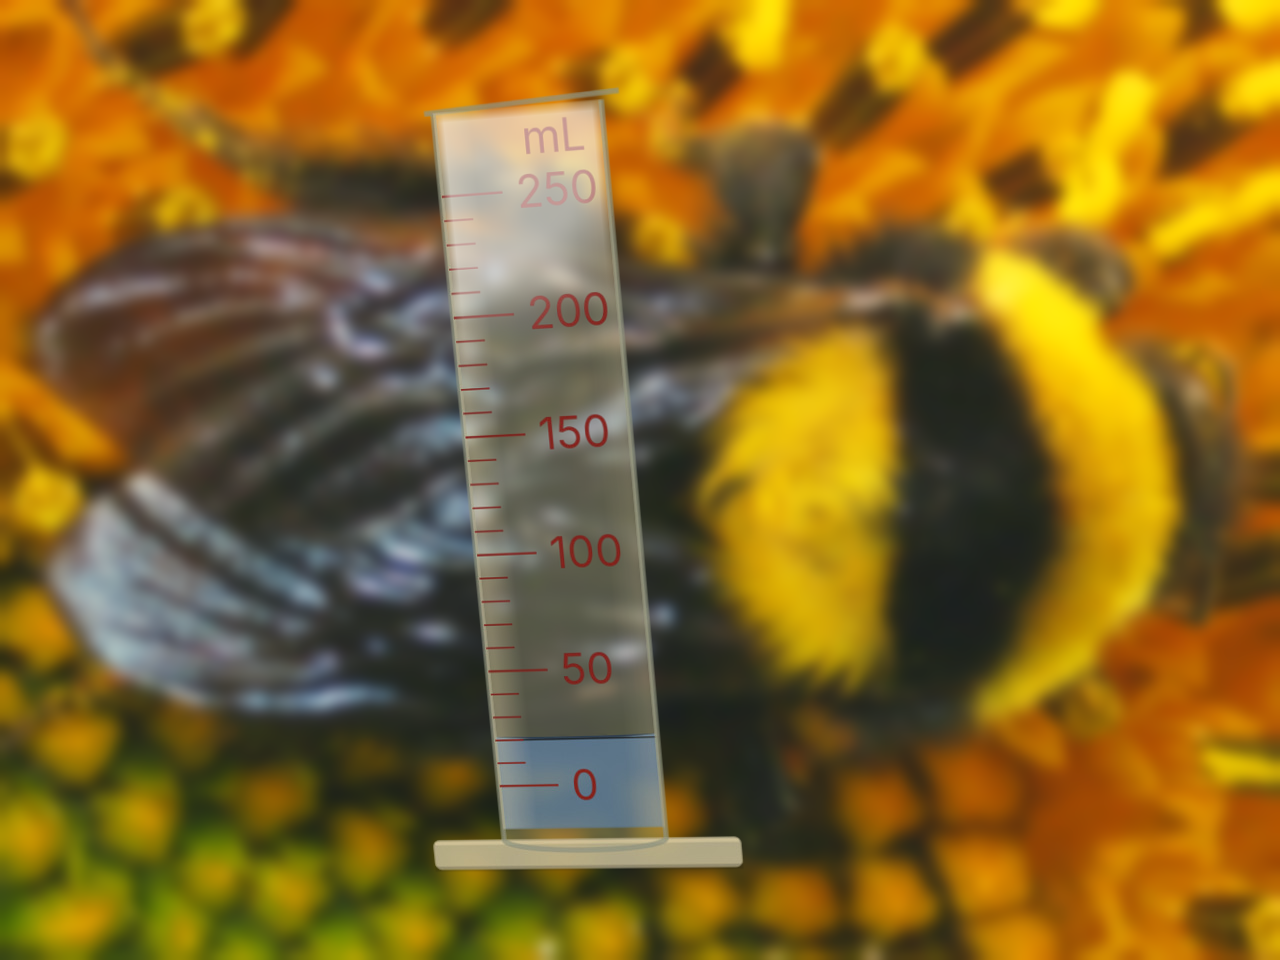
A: 20 mL
